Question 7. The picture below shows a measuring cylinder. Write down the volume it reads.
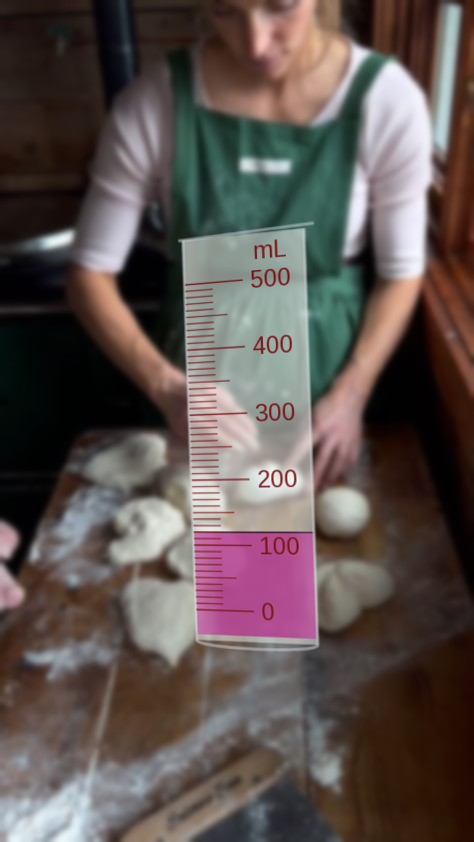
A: 120 mL
